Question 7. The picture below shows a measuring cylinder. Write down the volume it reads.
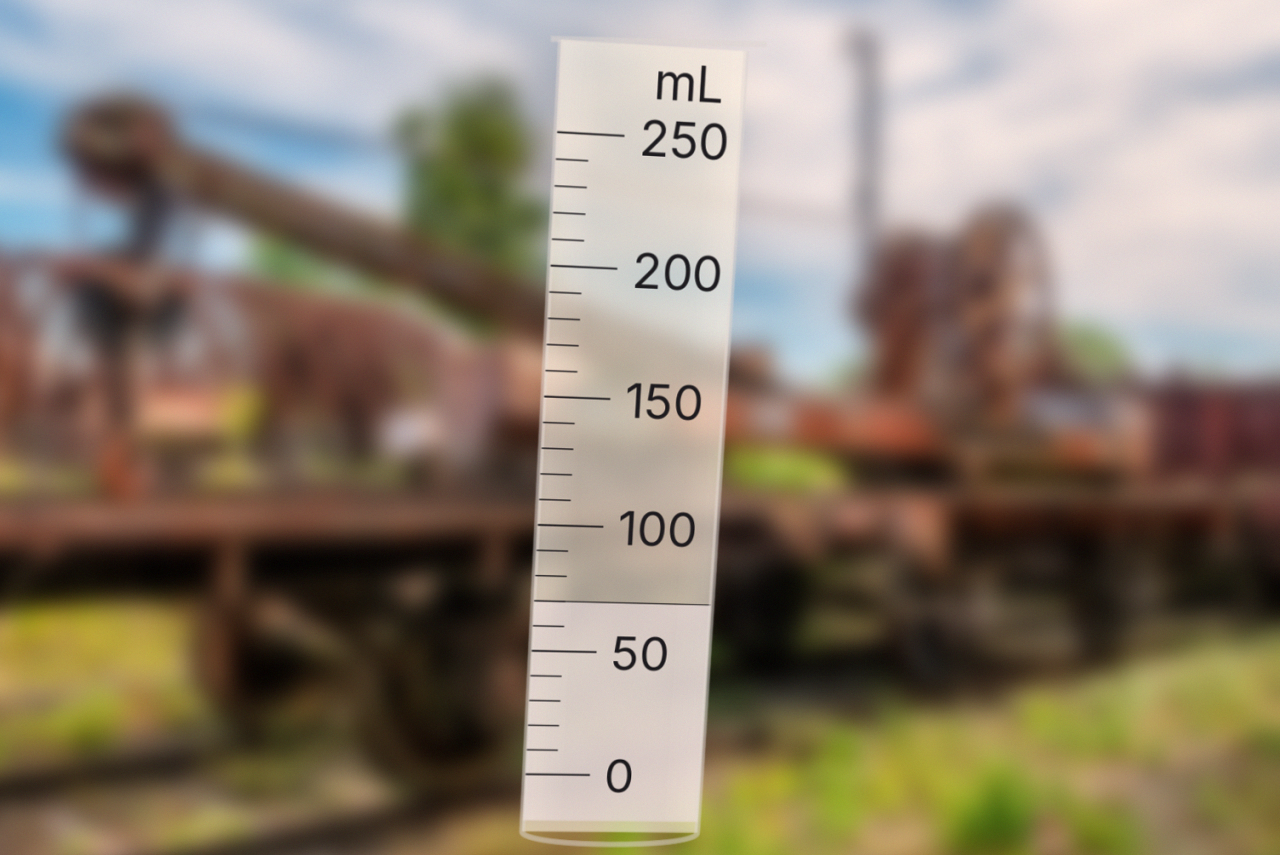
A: 70 mL
